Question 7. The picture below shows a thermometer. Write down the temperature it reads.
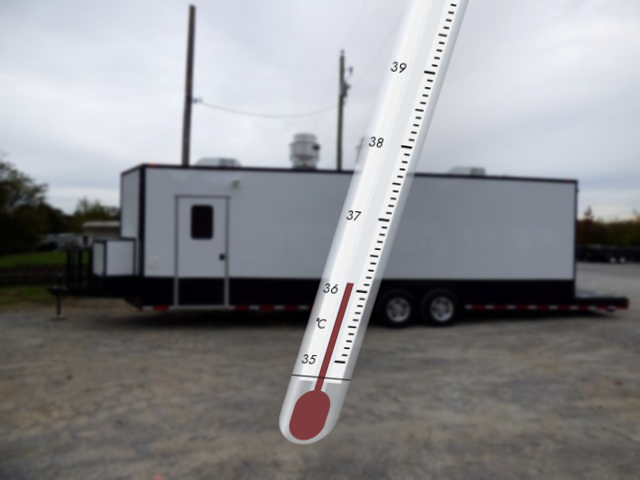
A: 36.1 °C
